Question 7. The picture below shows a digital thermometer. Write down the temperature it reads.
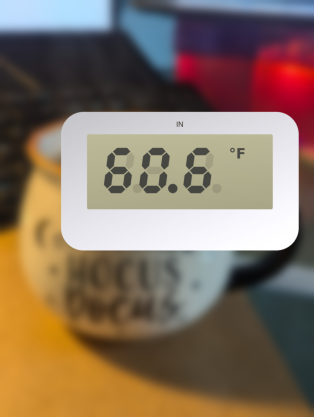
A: 60.6 °F
